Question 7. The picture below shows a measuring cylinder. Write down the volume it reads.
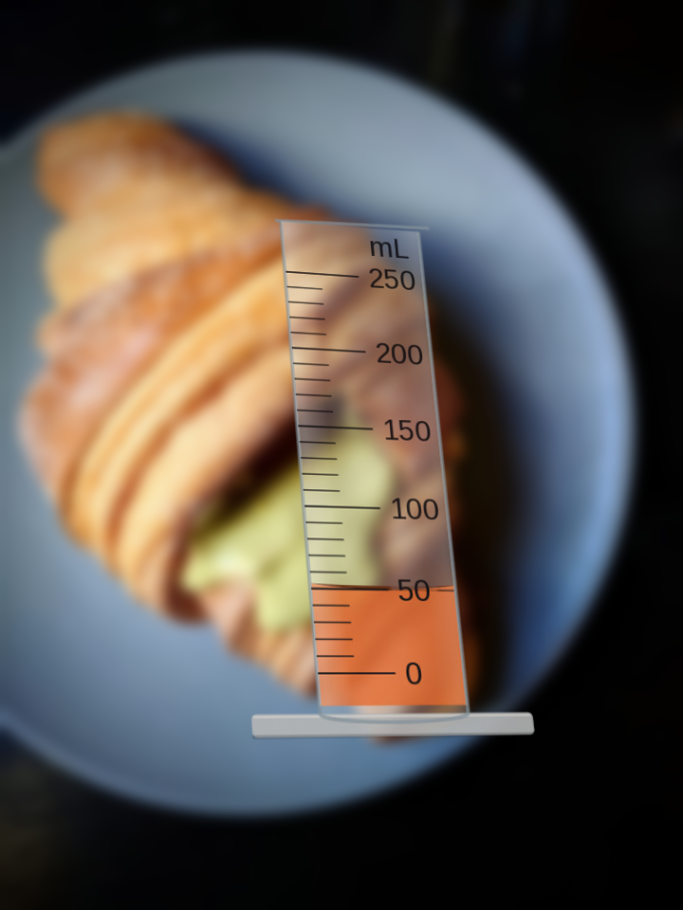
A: 50 mL
